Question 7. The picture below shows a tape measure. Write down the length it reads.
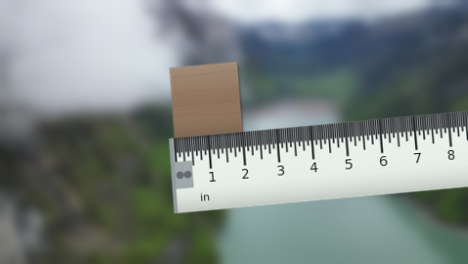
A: 2 in
